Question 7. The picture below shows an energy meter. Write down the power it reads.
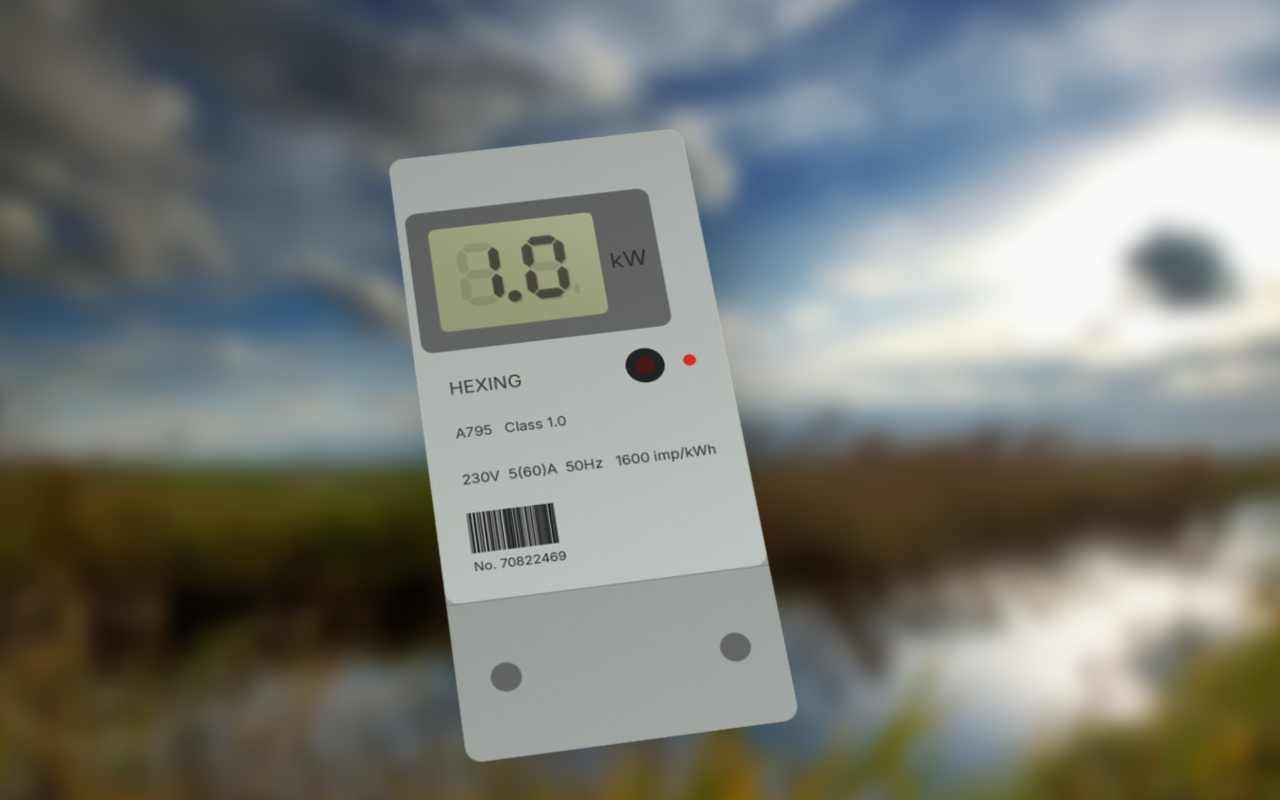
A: 1.0 kW
